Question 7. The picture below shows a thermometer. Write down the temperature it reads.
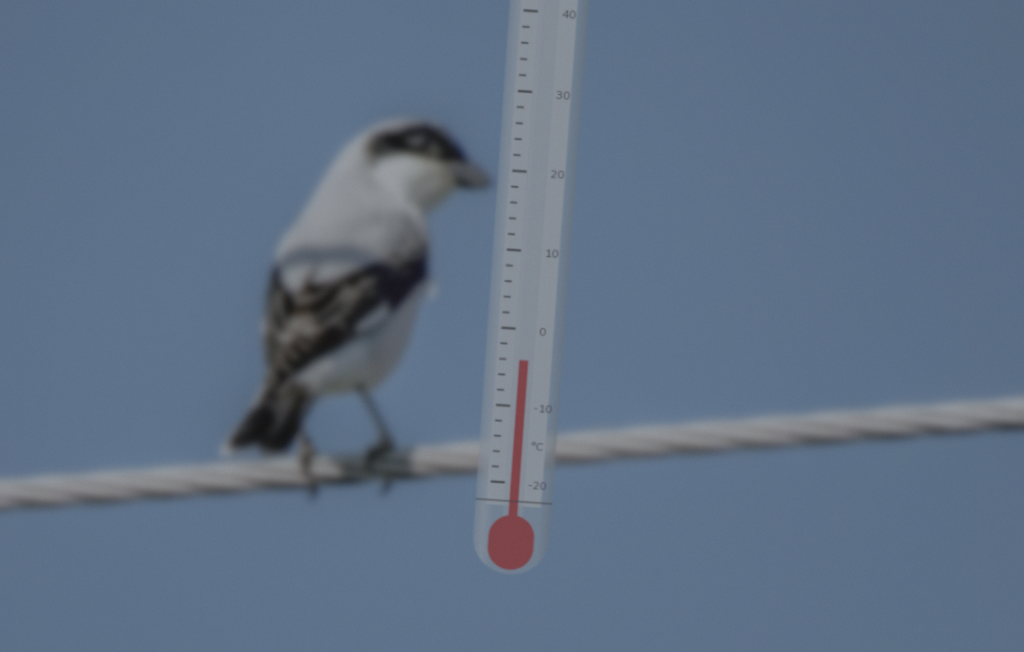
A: -4 °C
